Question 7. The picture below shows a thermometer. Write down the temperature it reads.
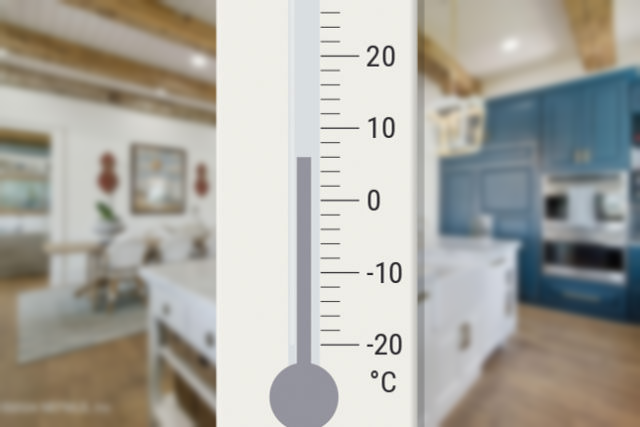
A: 6 °C
